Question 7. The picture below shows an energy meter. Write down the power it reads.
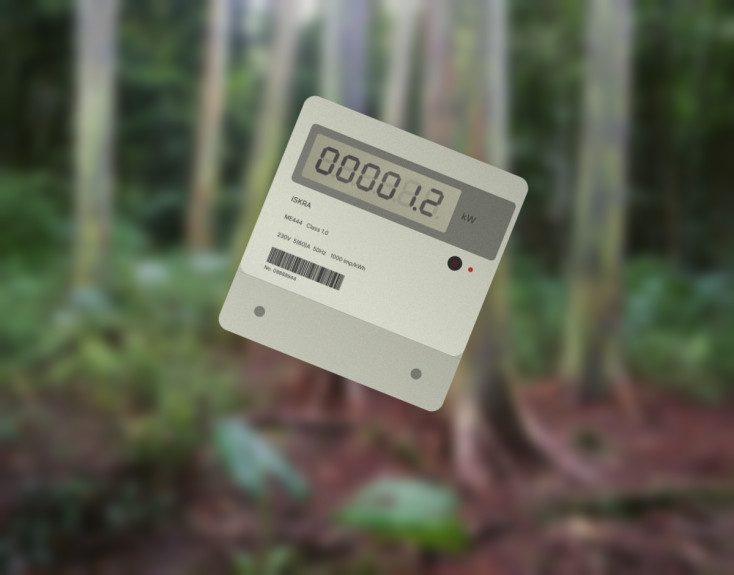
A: 1.2 kW
